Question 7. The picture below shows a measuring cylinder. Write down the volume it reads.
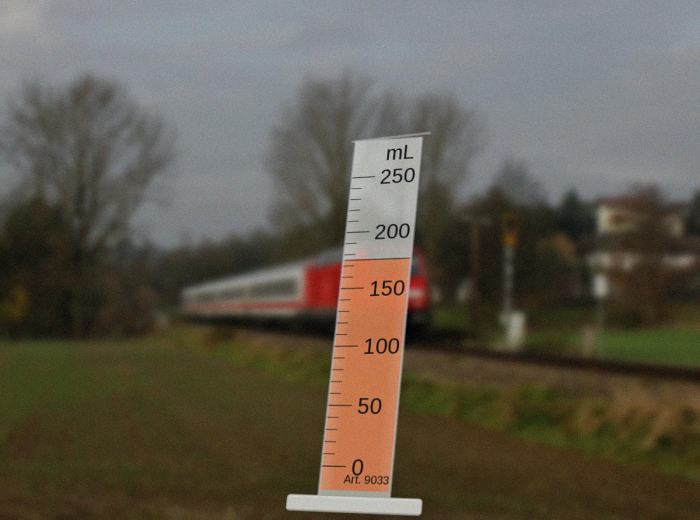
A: 175 mL
